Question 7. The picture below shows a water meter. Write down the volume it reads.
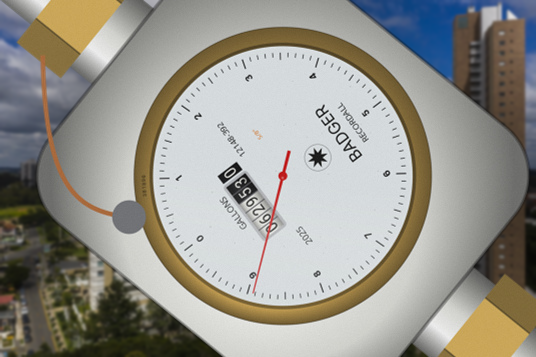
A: 629528.9 gal
